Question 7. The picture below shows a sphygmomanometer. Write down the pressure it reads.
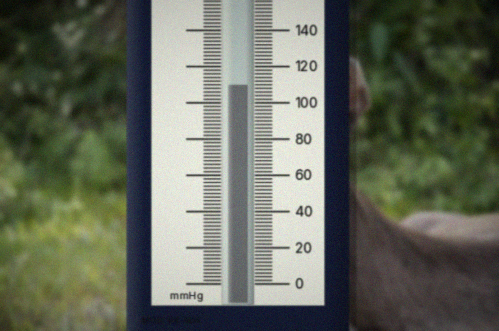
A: 110 mmHg
